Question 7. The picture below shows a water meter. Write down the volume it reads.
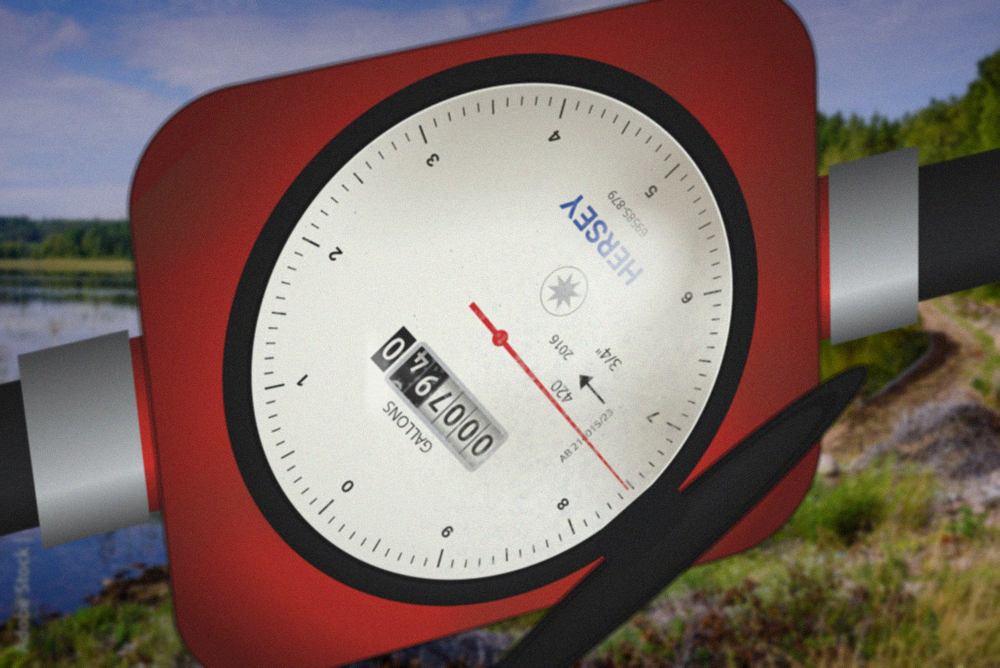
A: 7937.5 gal
